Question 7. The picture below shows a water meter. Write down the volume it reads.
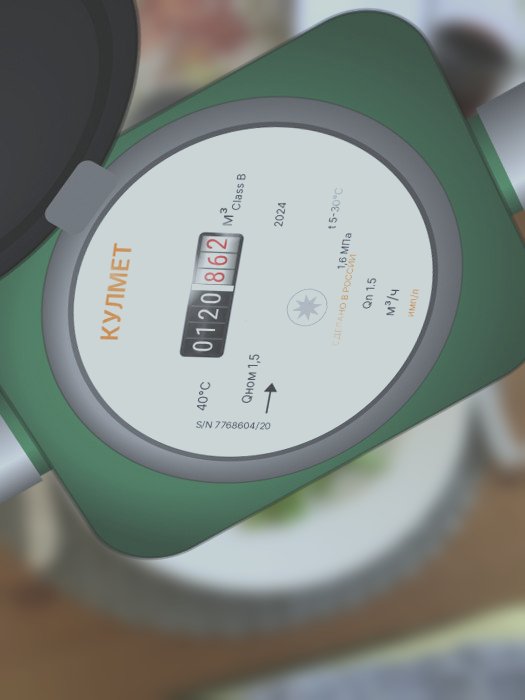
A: 120.862 m³
